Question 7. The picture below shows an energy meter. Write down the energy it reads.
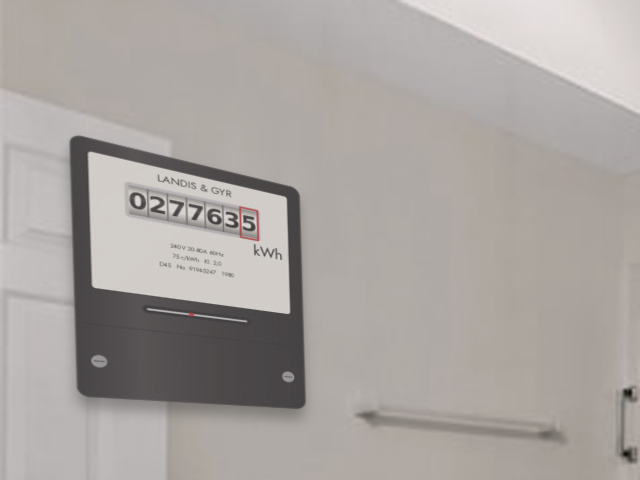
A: 27763.5 kWh
